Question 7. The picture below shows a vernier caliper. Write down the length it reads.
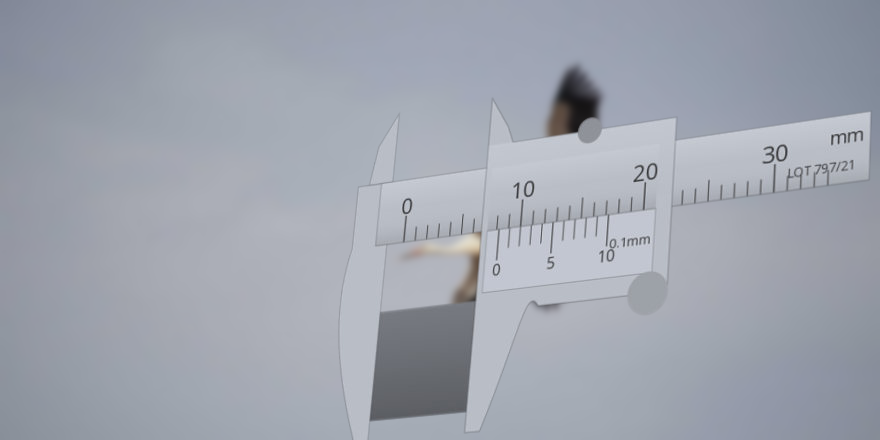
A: 8.2 mm
